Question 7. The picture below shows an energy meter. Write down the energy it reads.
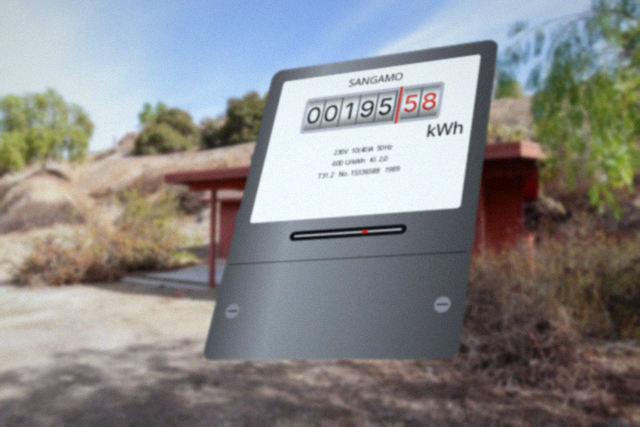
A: 195.58 kWh
